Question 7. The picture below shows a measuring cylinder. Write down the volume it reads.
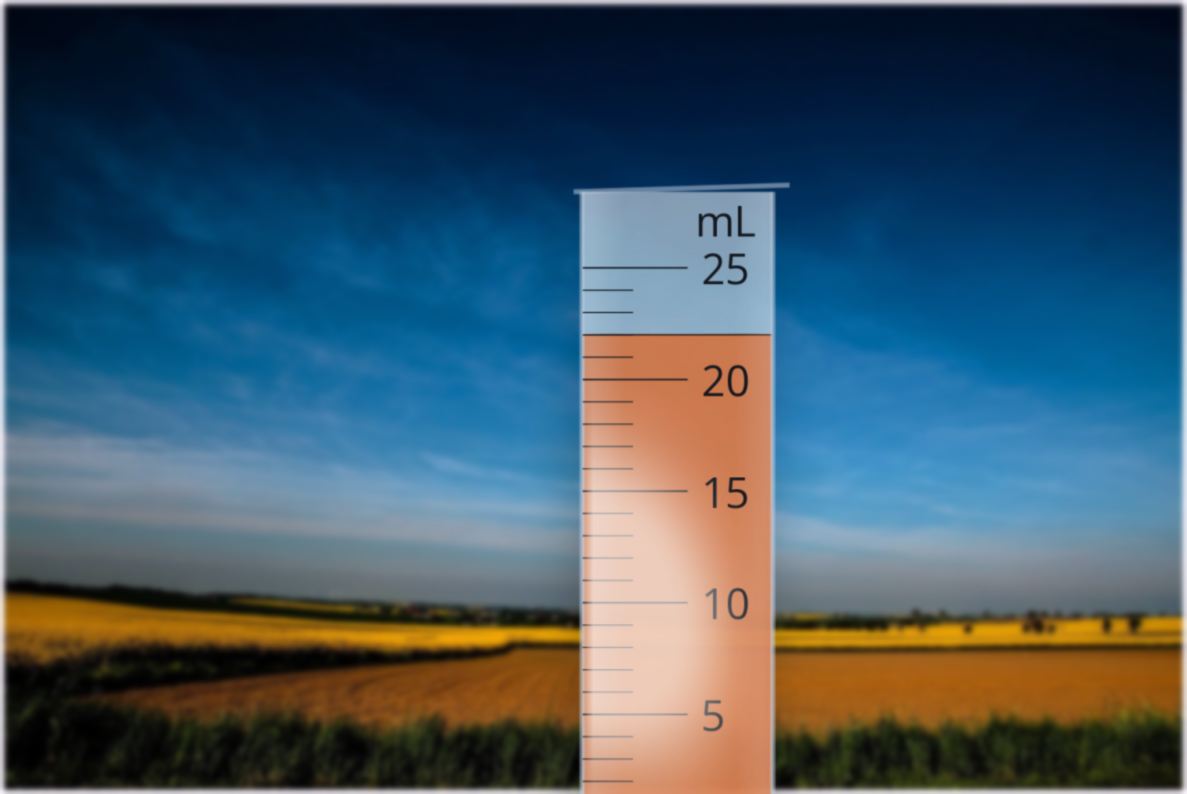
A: 22 mL
